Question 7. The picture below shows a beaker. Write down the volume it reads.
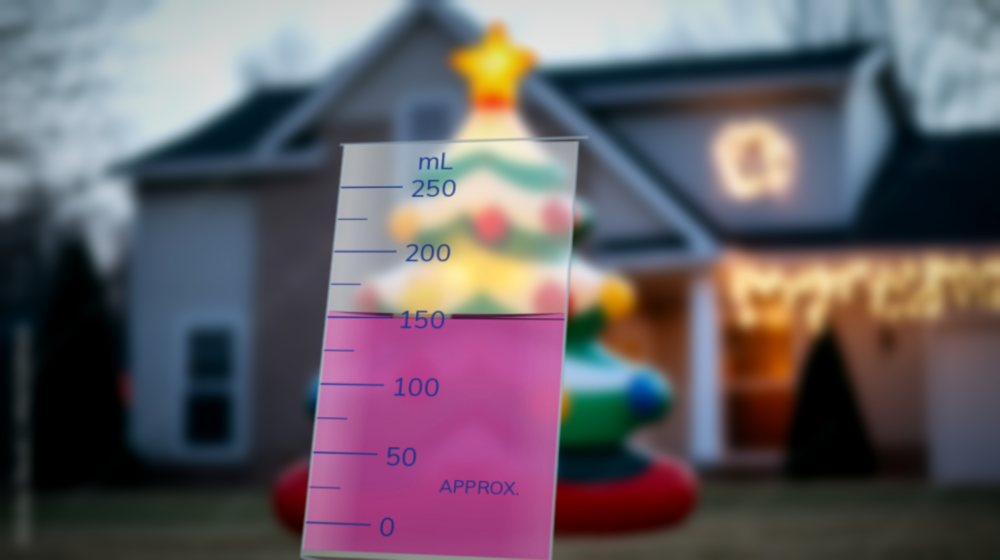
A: 150 mL
